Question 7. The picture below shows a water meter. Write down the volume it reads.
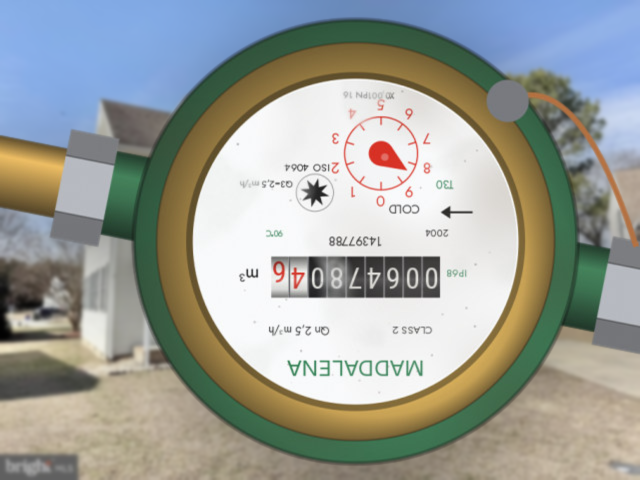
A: 64780.458 m³
